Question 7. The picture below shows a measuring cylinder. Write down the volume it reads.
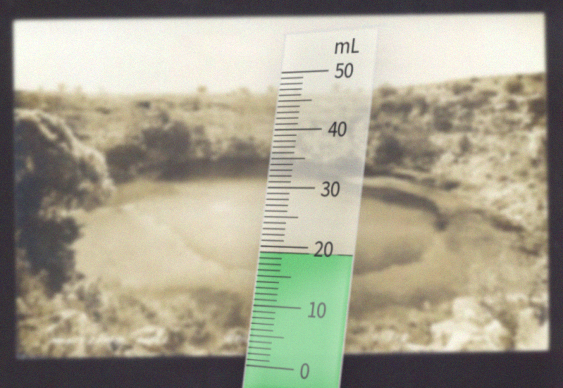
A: 19 mL
